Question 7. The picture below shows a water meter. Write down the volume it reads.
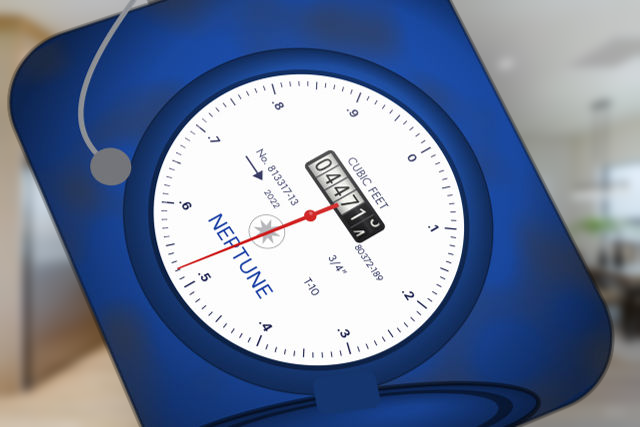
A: 44713.52 ft³
